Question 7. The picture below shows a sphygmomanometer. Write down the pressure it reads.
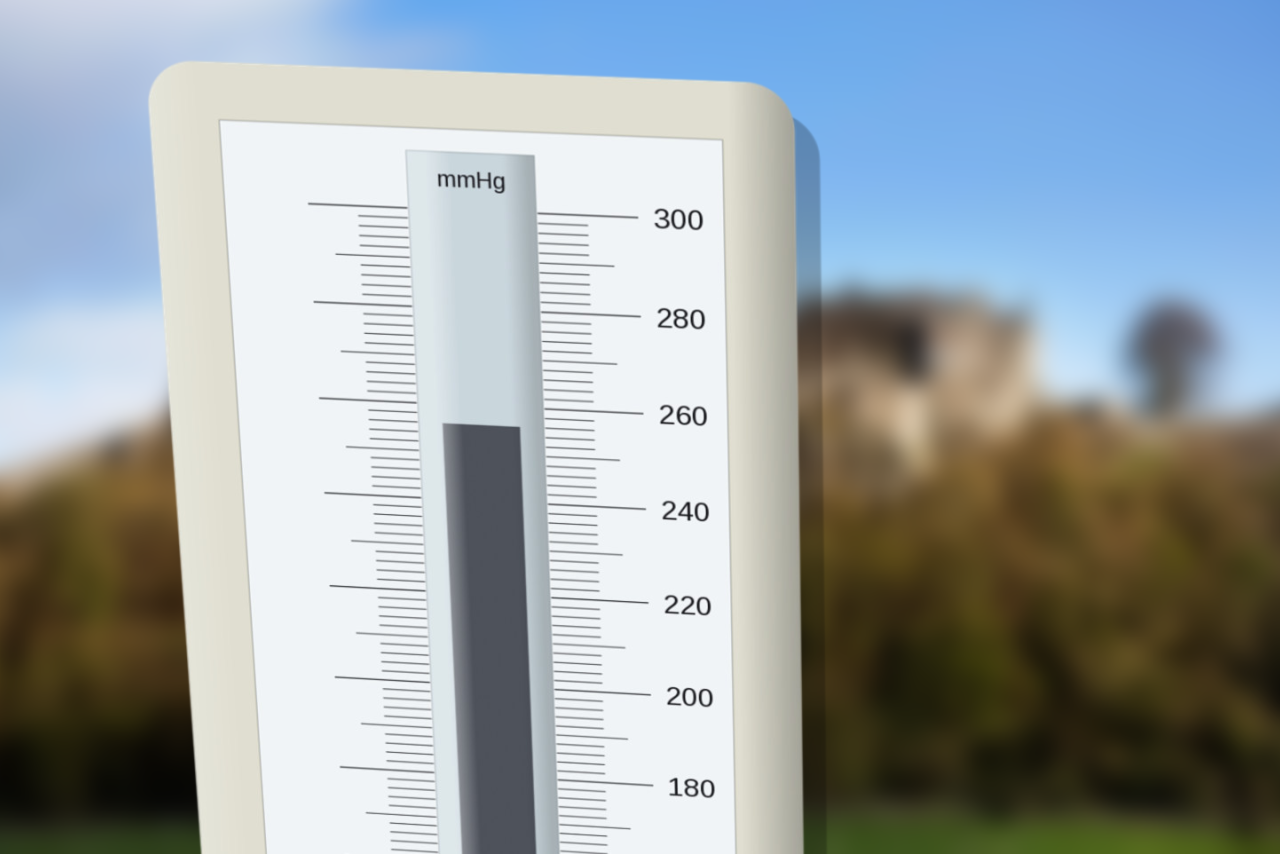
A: 256 mmHg
